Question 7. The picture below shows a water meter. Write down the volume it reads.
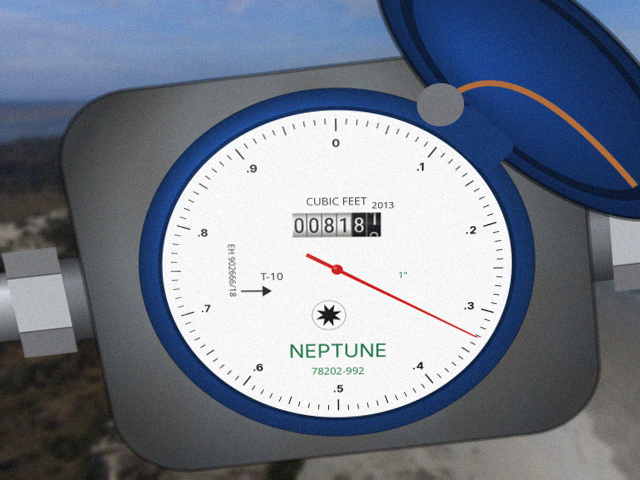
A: 8181.33 ft³
